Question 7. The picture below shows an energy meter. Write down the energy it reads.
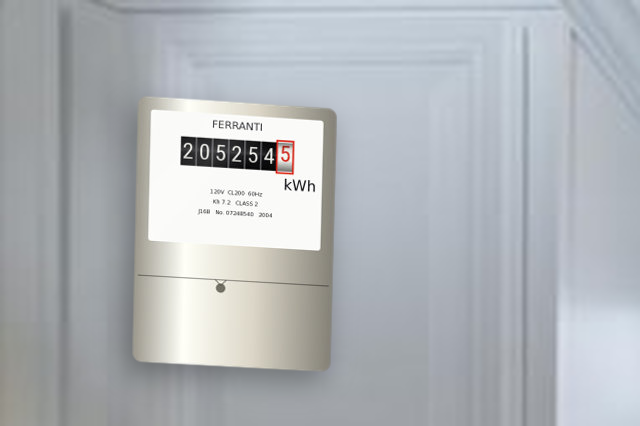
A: 205254.5 kWh
